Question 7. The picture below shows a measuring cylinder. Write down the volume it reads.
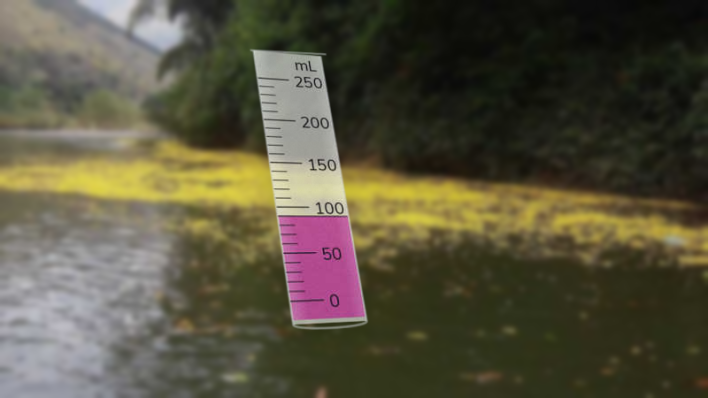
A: 90 mL
